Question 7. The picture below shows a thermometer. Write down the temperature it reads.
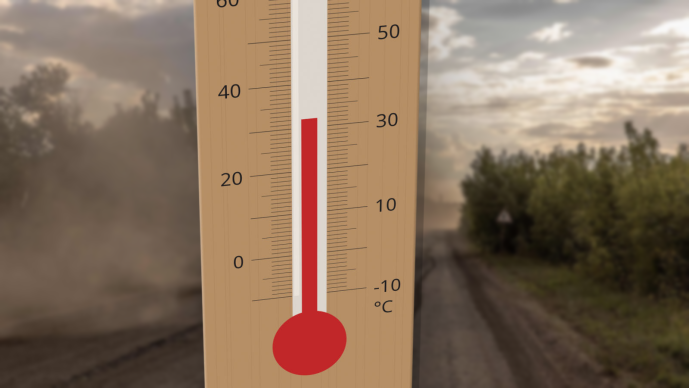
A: 32 °C
